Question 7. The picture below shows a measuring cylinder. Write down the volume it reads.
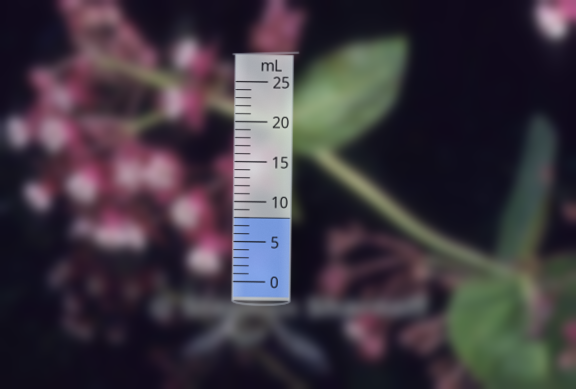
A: 8 mL
